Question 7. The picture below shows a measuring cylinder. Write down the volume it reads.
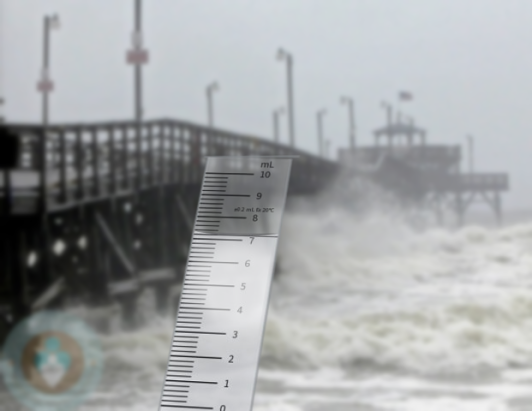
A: 7.2 mL
